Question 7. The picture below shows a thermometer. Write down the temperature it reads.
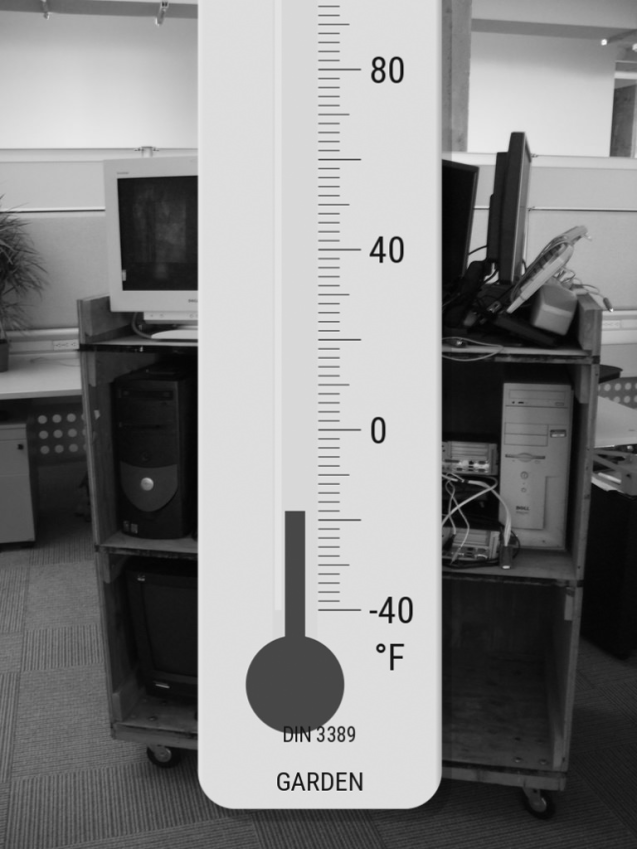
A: -18 °F
